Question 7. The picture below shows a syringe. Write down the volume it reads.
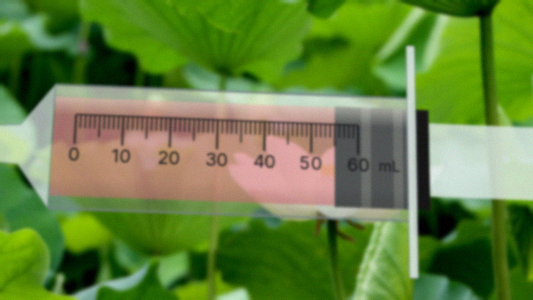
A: 55 mL
